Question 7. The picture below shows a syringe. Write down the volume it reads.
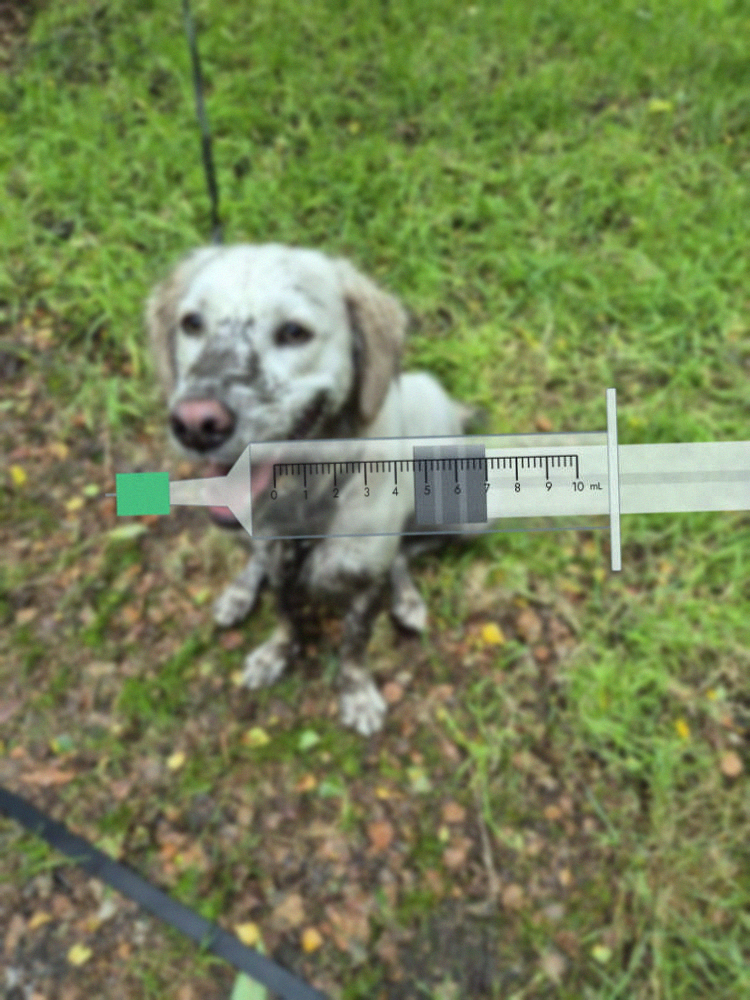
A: 4.6 mL
